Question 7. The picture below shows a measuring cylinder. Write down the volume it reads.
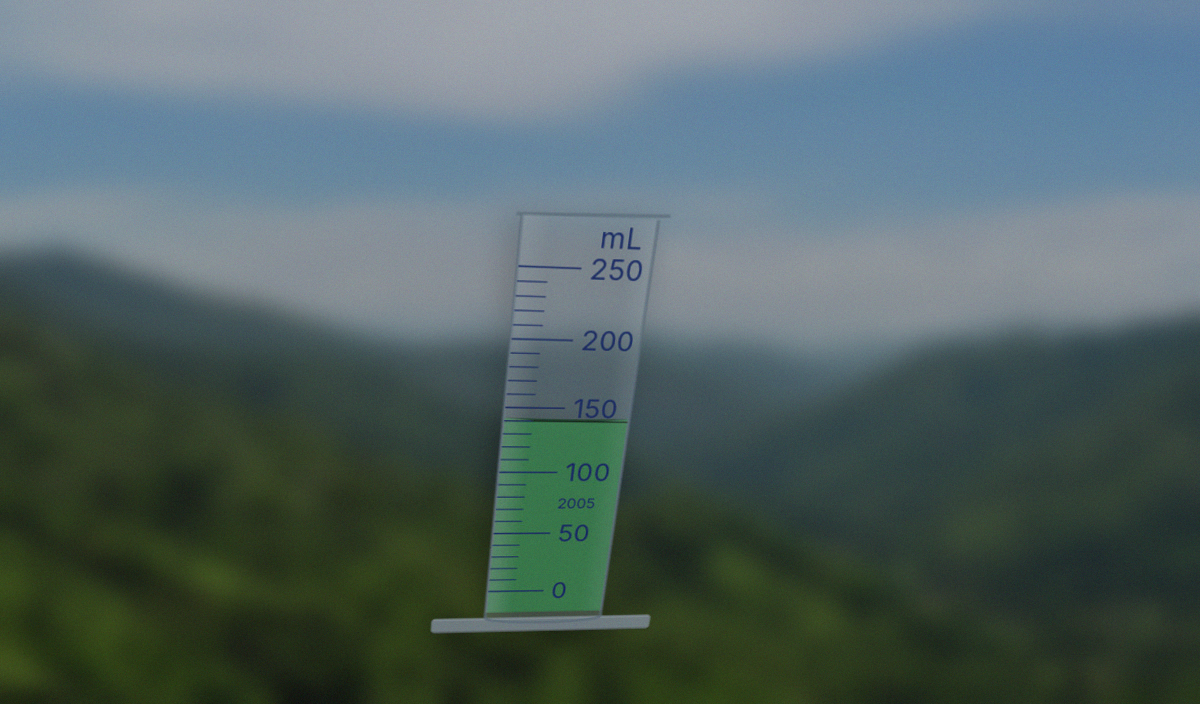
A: 140 mL
